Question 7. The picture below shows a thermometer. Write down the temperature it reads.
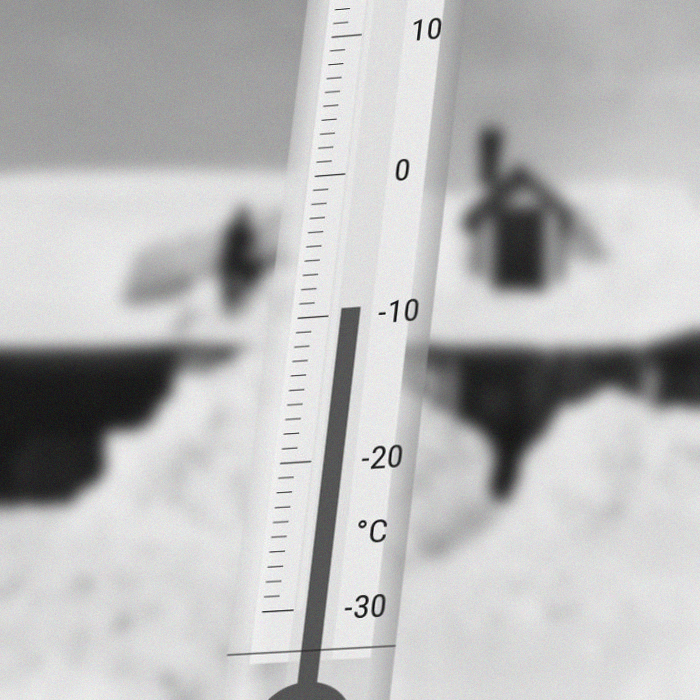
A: -9.5 °C
